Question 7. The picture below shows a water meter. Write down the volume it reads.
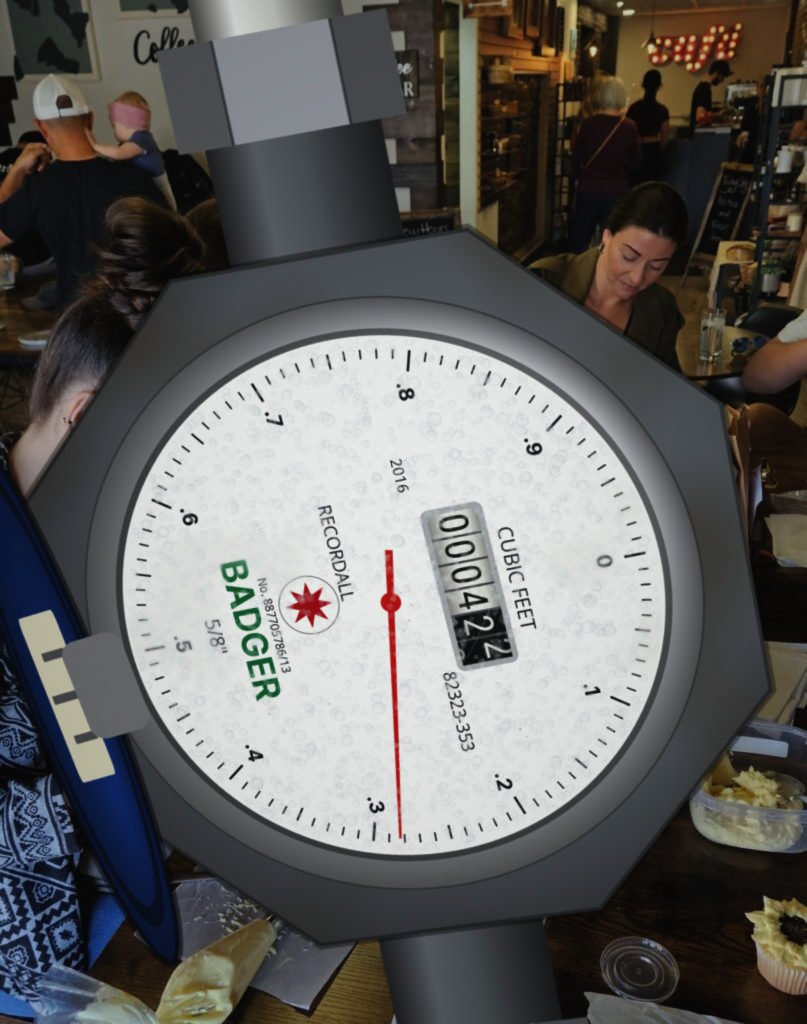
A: 422.28 ft³
